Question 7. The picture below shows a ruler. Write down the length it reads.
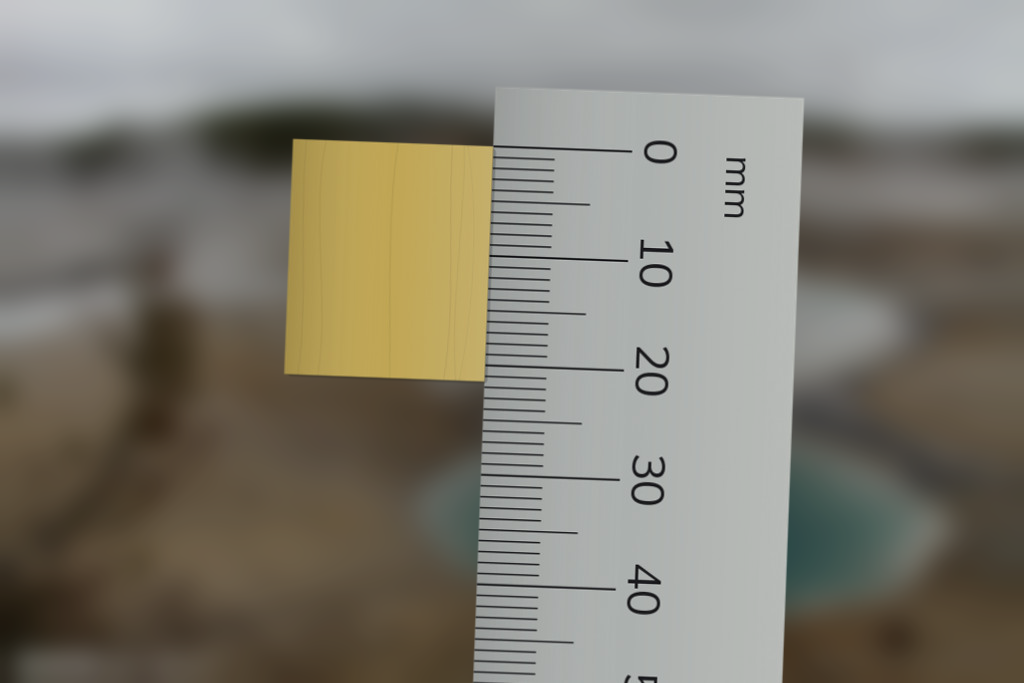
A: 21.5 mm
